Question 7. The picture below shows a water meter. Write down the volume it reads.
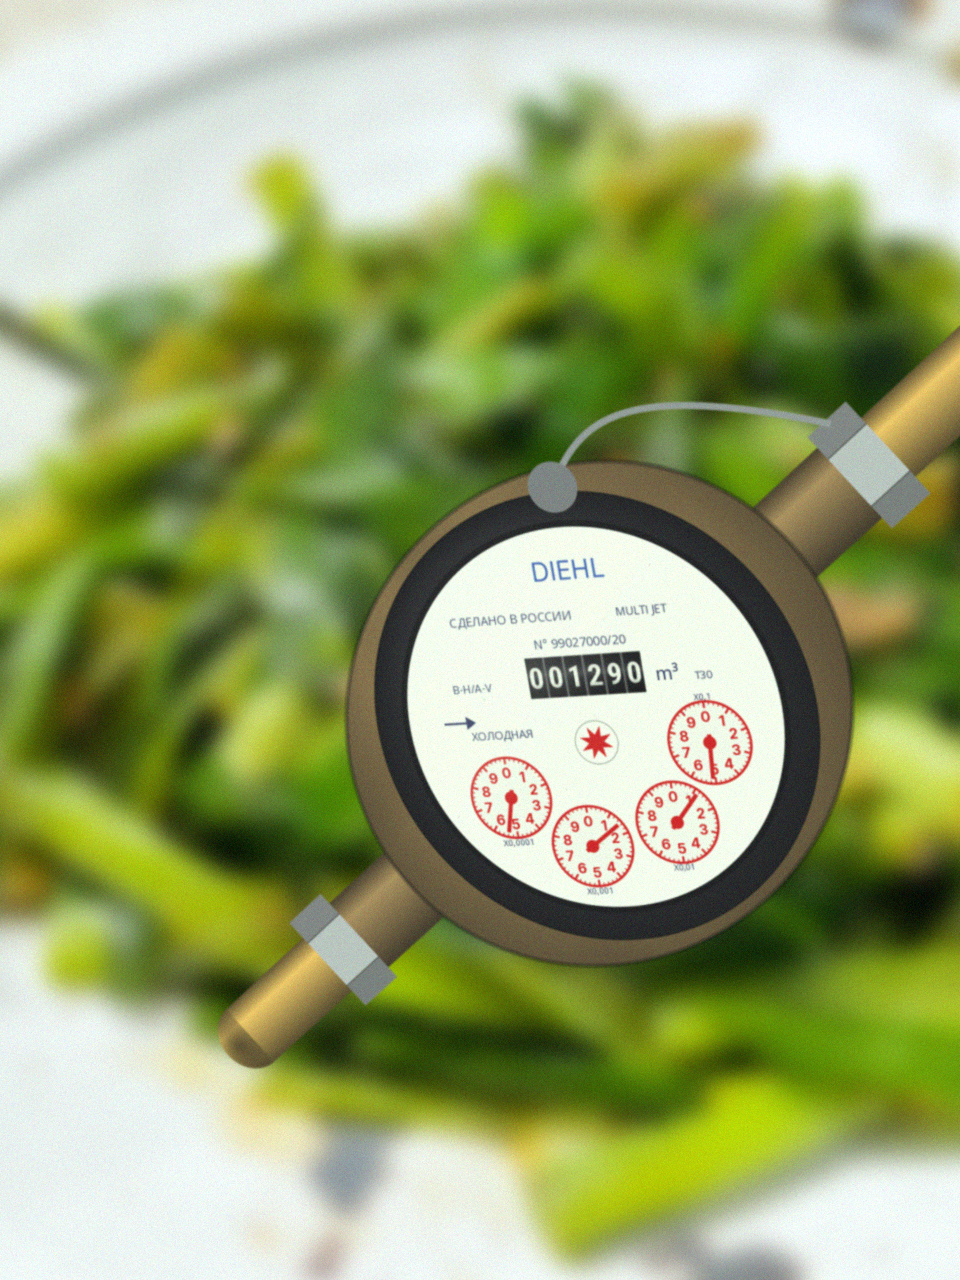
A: 1290.5115 m³
